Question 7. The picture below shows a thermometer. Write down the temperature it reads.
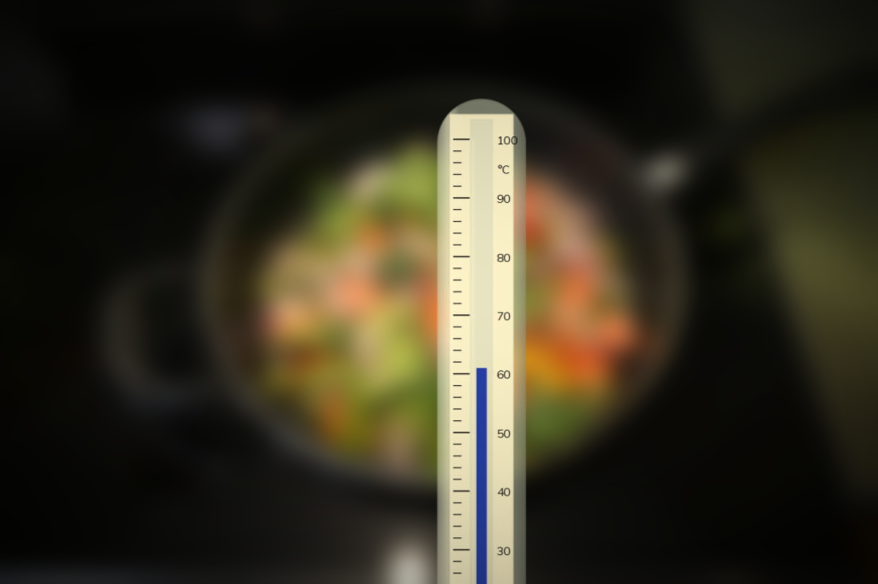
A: 61 °C
